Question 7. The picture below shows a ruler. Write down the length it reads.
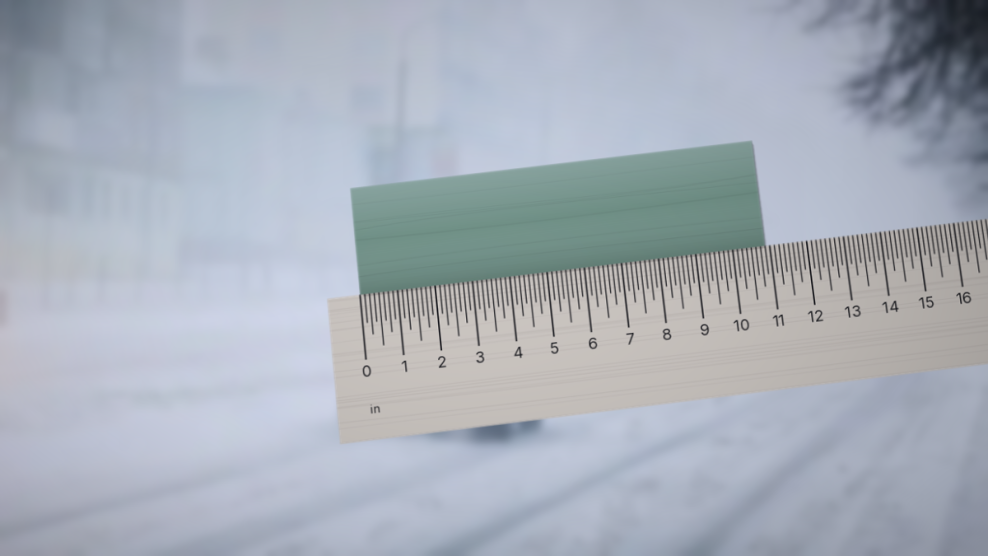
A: 10.875 in
